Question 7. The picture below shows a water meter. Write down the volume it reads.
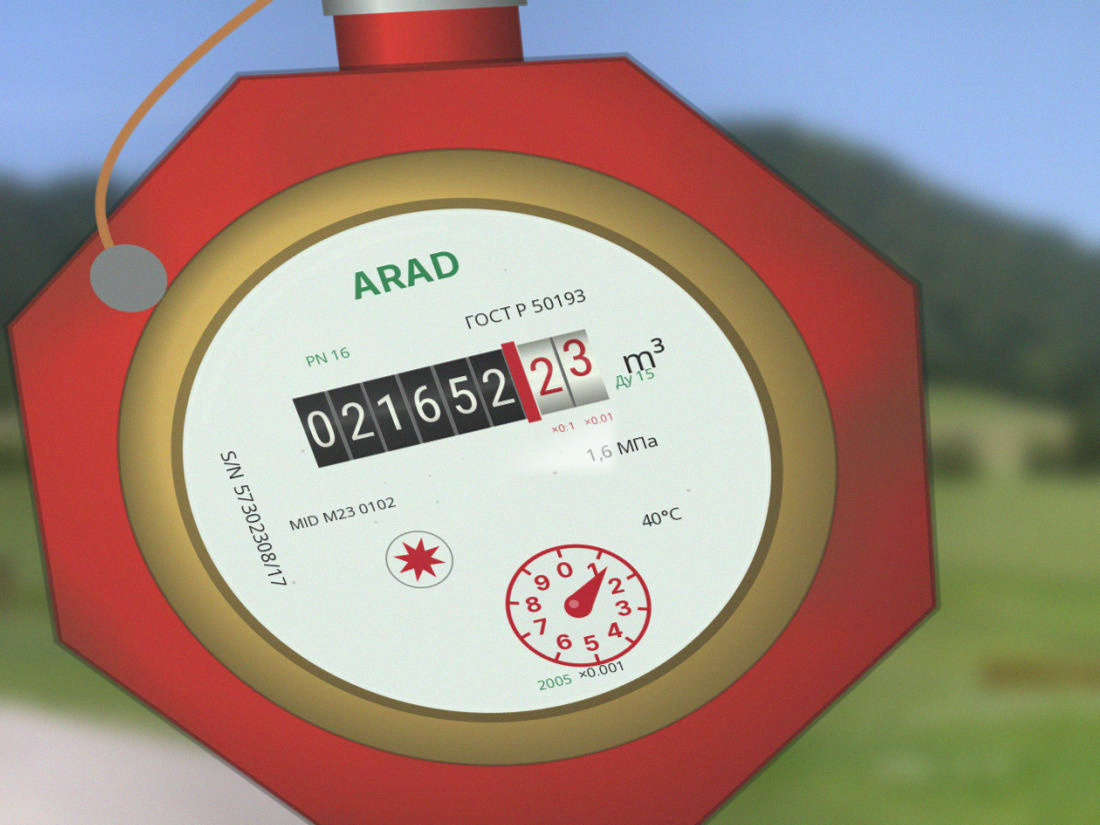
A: 21652.231 m³
